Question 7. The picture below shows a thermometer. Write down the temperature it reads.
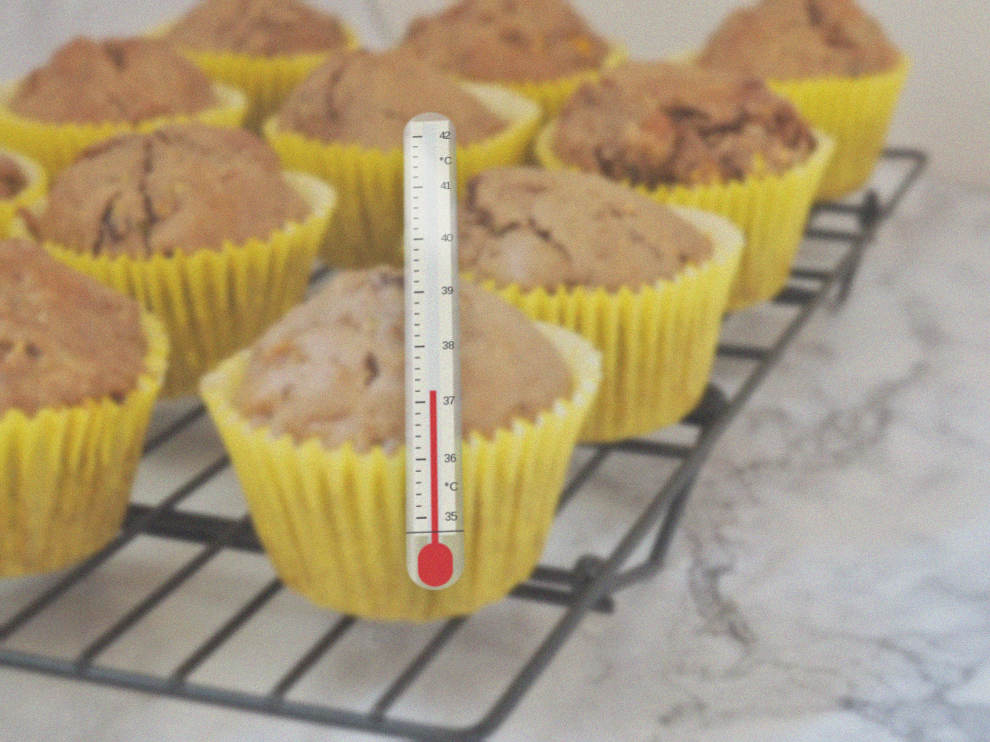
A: 37.2 °C
